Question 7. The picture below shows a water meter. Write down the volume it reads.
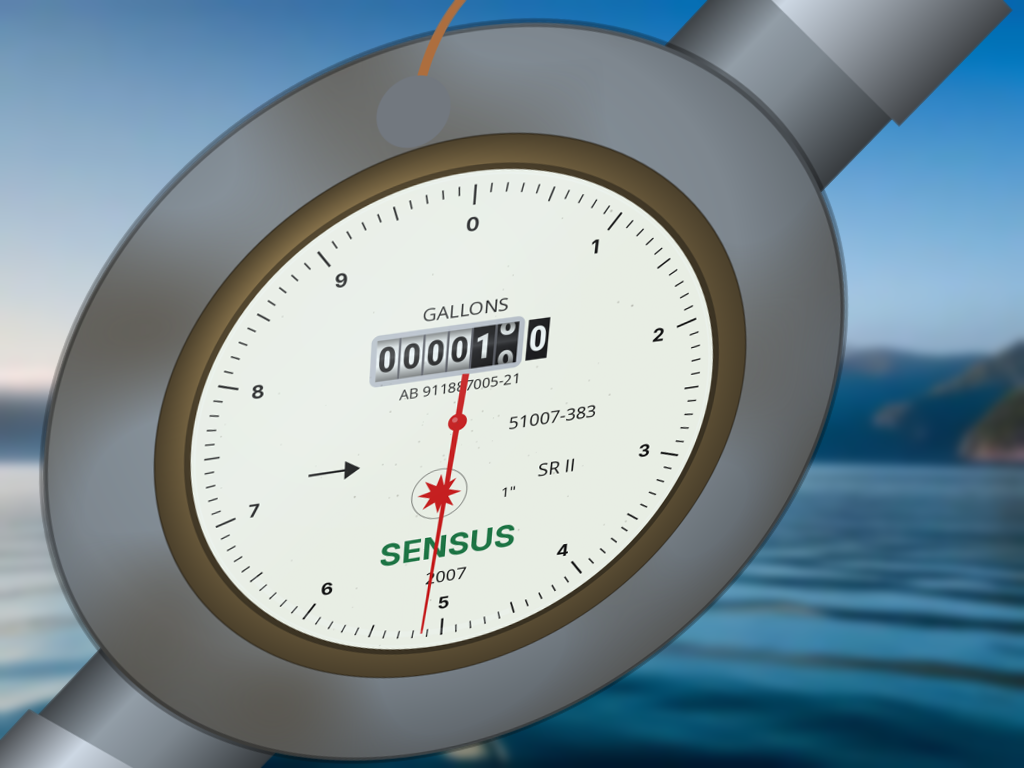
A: 185.1 gal
